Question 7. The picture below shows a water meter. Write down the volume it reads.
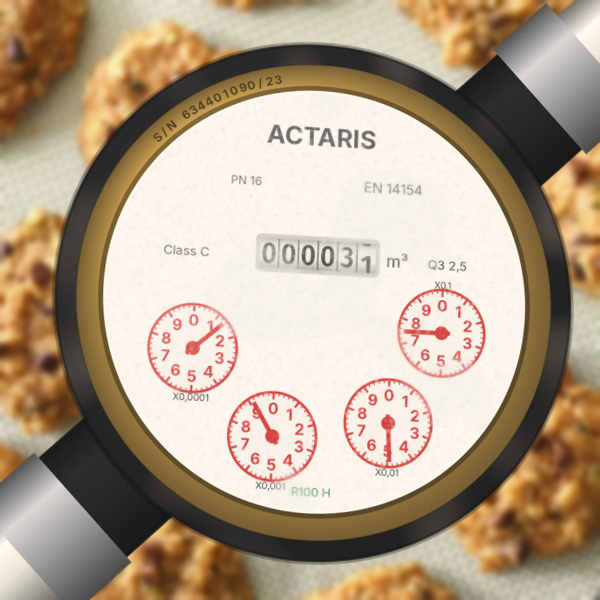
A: 30.7491 m³
